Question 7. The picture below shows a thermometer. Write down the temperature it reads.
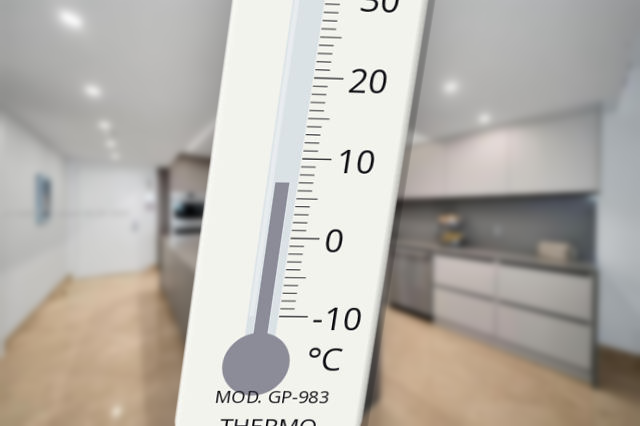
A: 7 °C
